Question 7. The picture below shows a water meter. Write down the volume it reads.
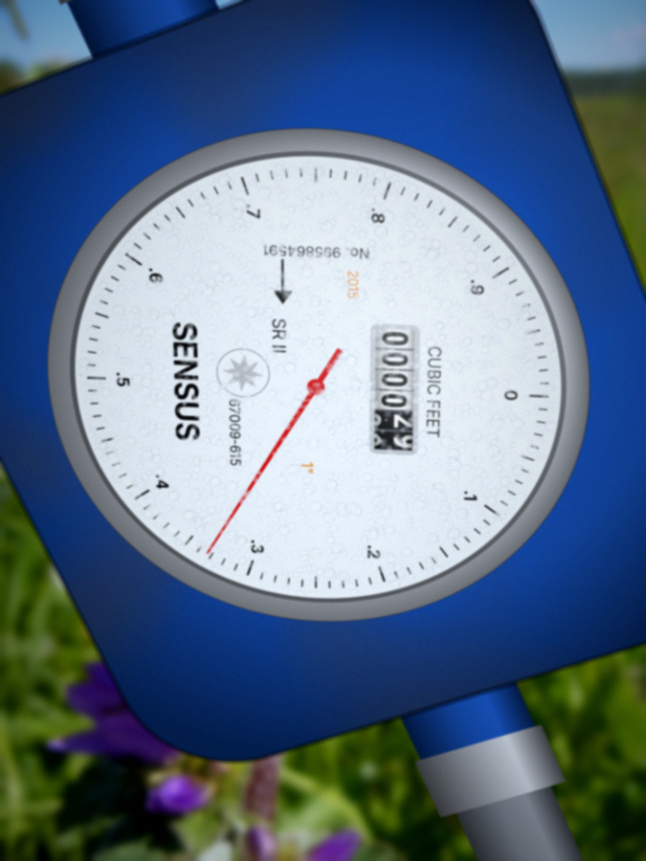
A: 29.33 ft³
